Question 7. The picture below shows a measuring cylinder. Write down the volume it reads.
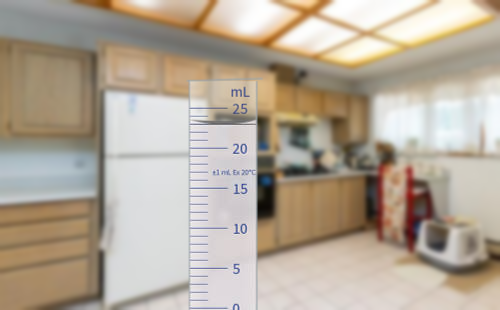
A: 23 mL
